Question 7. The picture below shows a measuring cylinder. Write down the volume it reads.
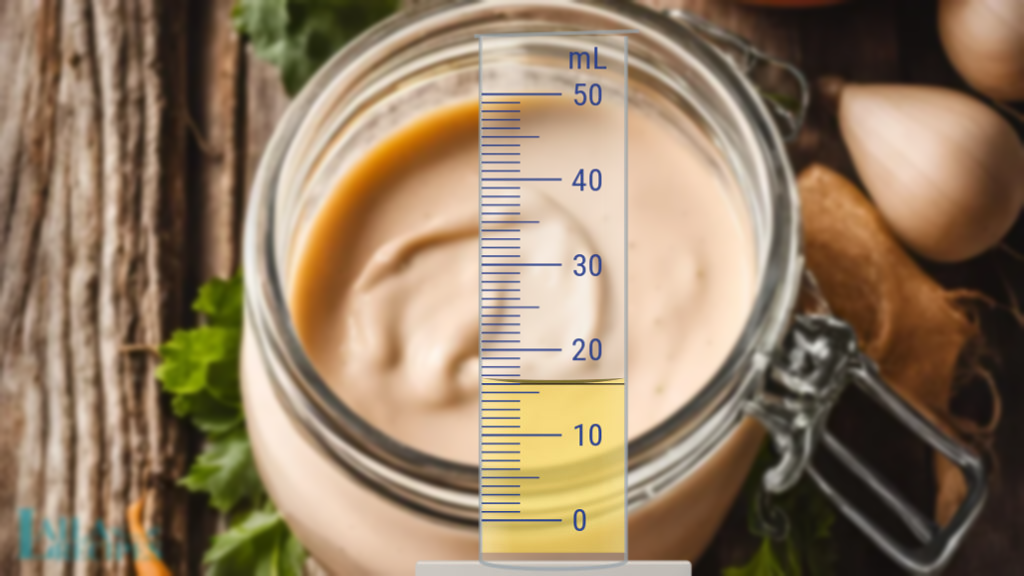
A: 16 mL
